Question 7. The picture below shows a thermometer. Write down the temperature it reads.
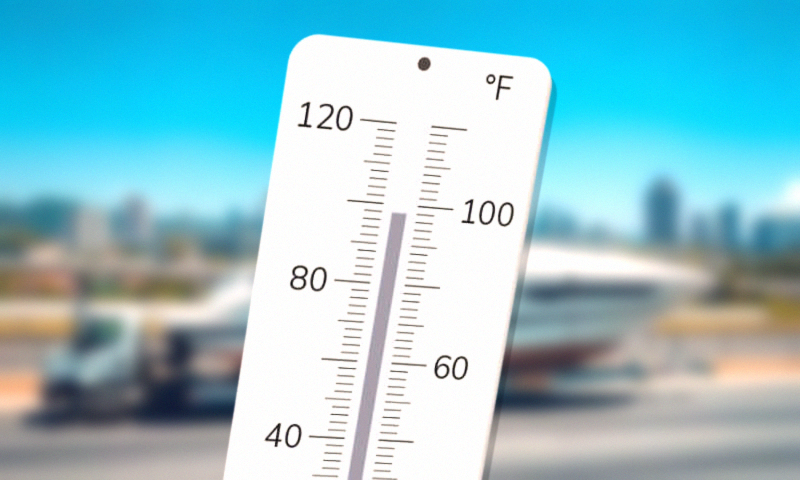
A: 98 °F
